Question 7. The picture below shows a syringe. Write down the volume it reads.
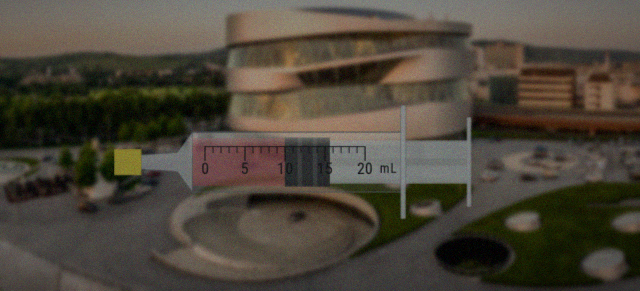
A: 10 mL
